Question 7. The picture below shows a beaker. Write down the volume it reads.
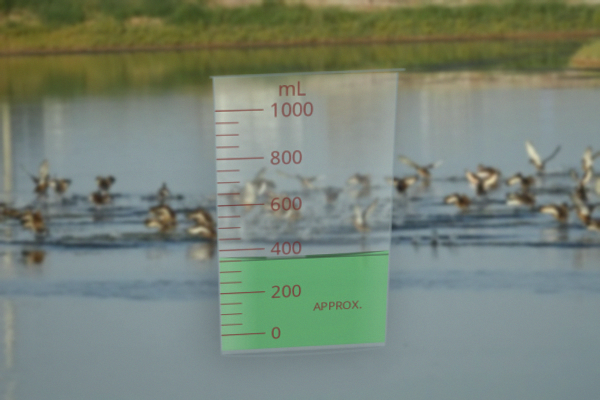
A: 350 mL
